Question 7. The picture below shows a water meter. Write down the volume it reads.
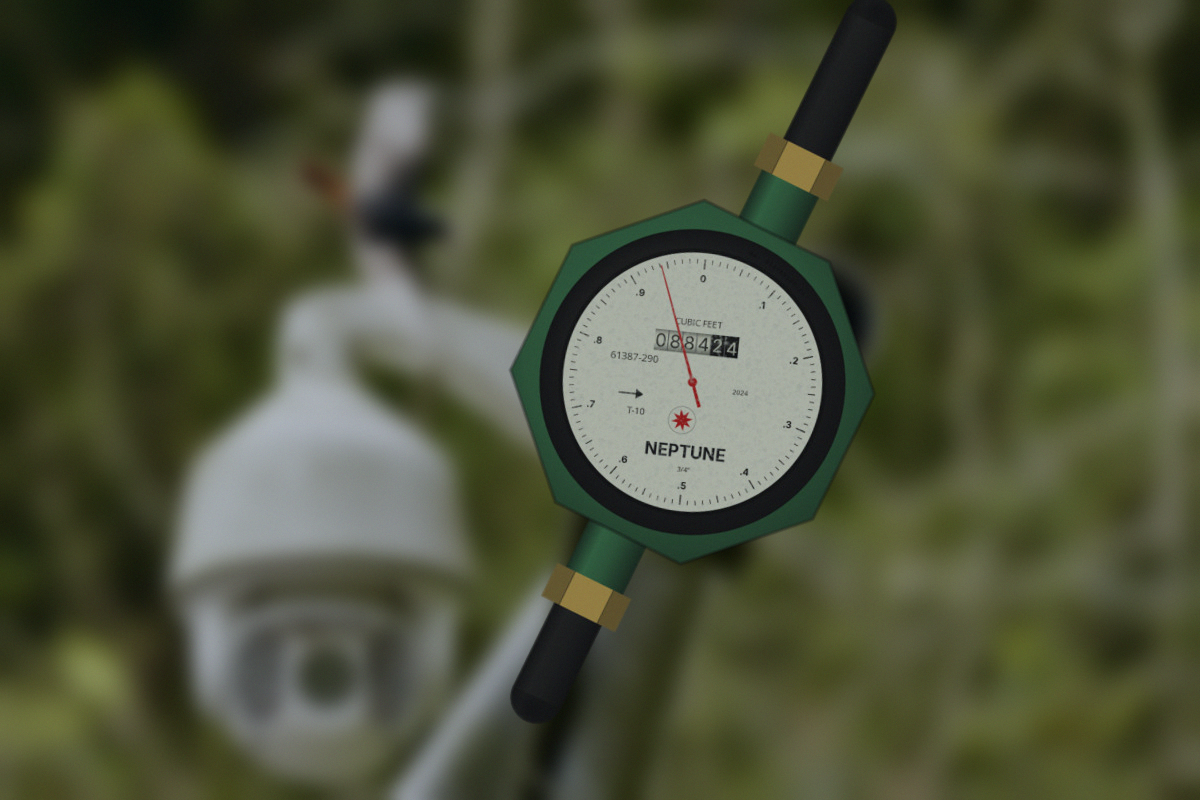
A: 88423.94 ft³
